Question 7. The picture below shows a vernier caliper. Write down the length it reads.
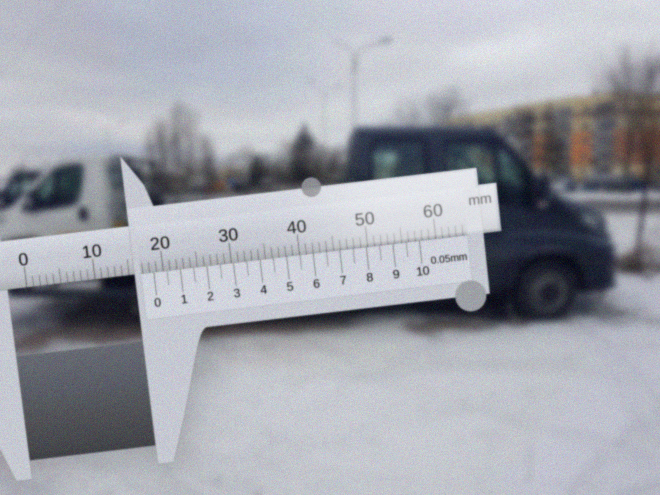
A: 18.6 mm
